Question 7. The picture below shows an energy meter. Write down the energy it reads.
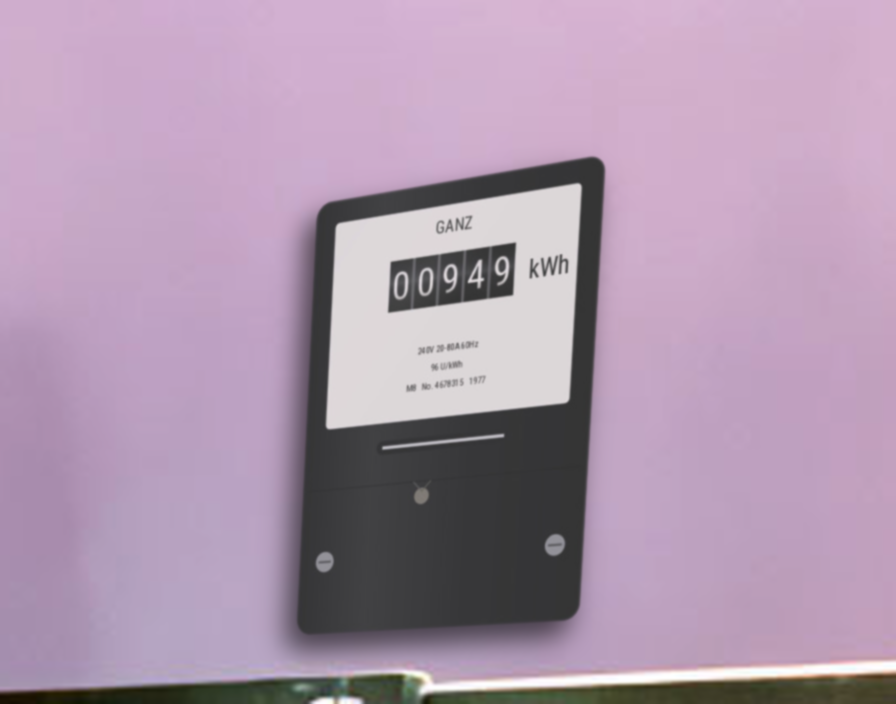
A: 949 kWh
